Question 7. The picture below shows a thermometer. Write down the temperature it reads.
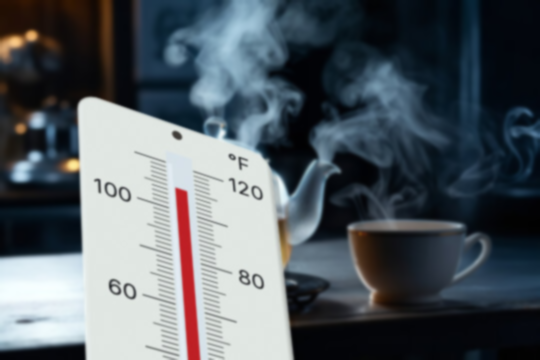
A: 110 °F
